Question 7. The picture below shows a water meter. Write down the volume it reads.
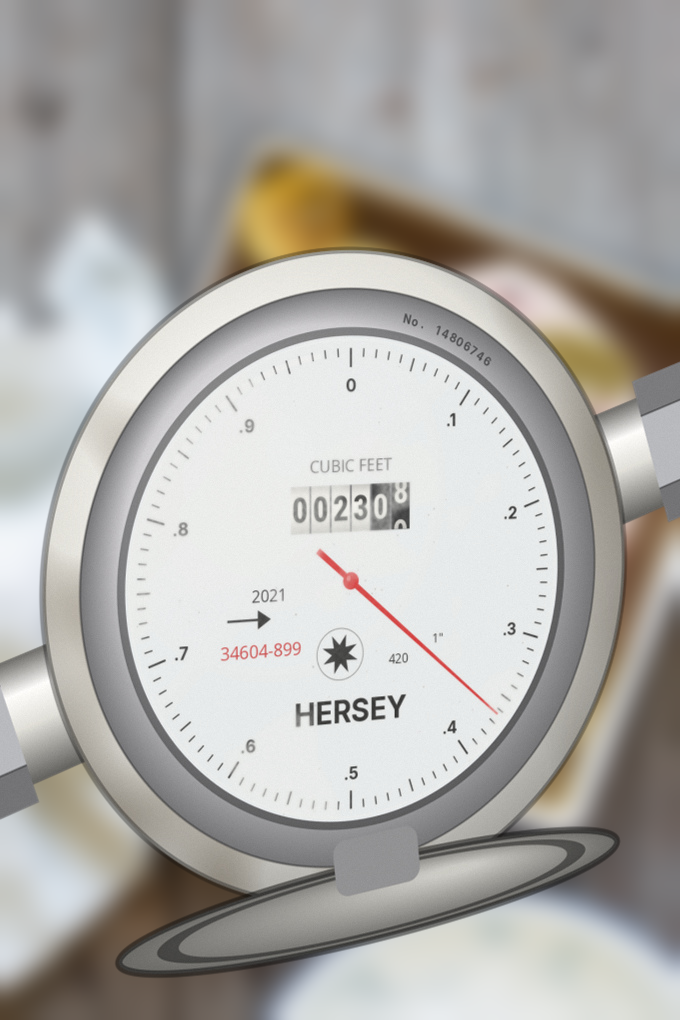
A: 2308.36 ft³
